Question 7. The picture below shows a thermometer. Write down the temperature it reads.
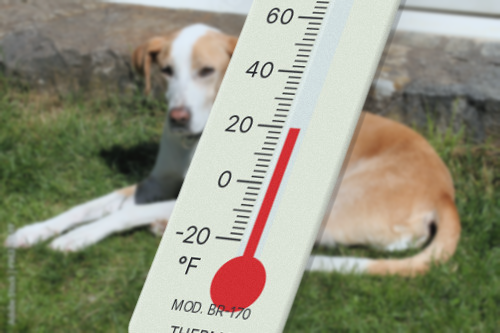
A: 20 °F
